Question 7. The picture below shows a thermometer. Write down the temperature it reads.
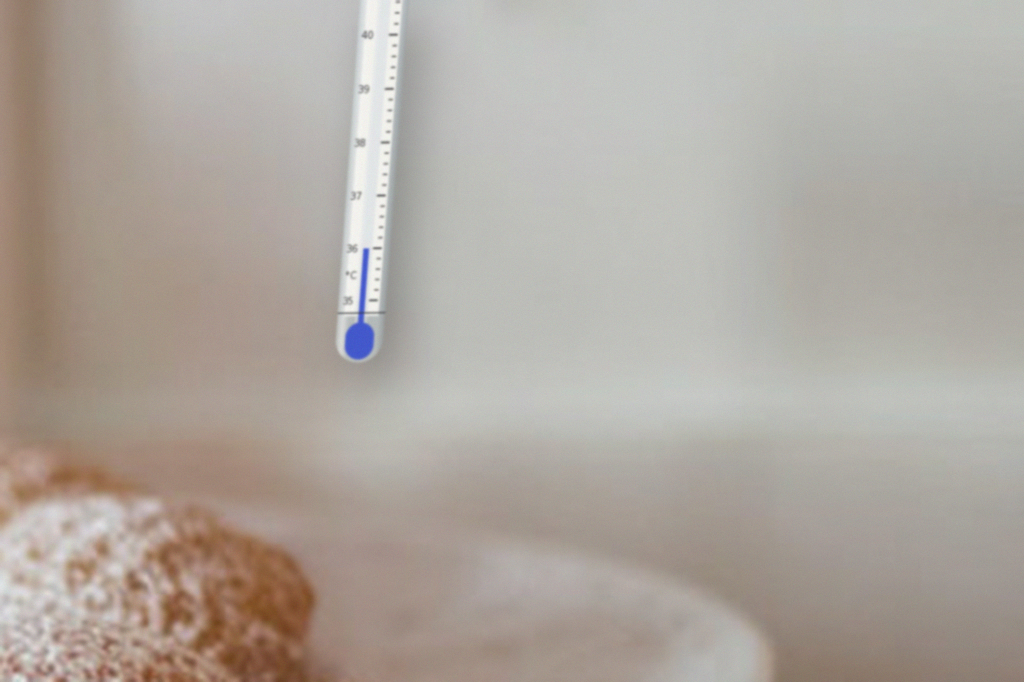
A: 36 °C
